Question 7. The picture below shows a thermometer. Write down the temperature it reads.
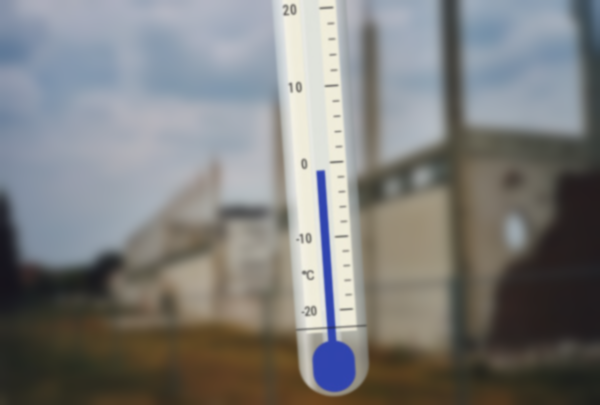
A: -1 °C
